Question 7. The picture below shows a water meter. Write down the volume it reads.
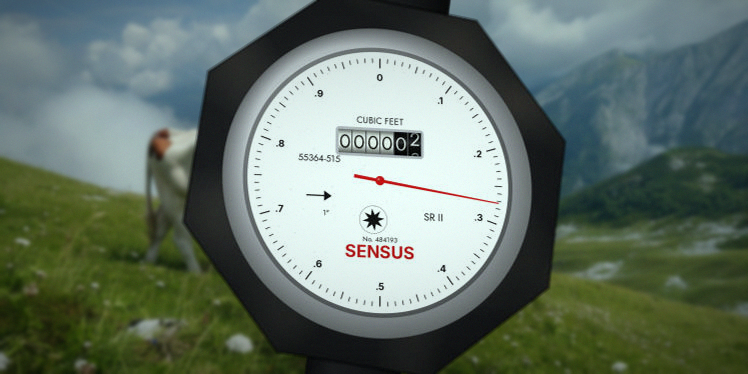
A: 2.27 ft³
